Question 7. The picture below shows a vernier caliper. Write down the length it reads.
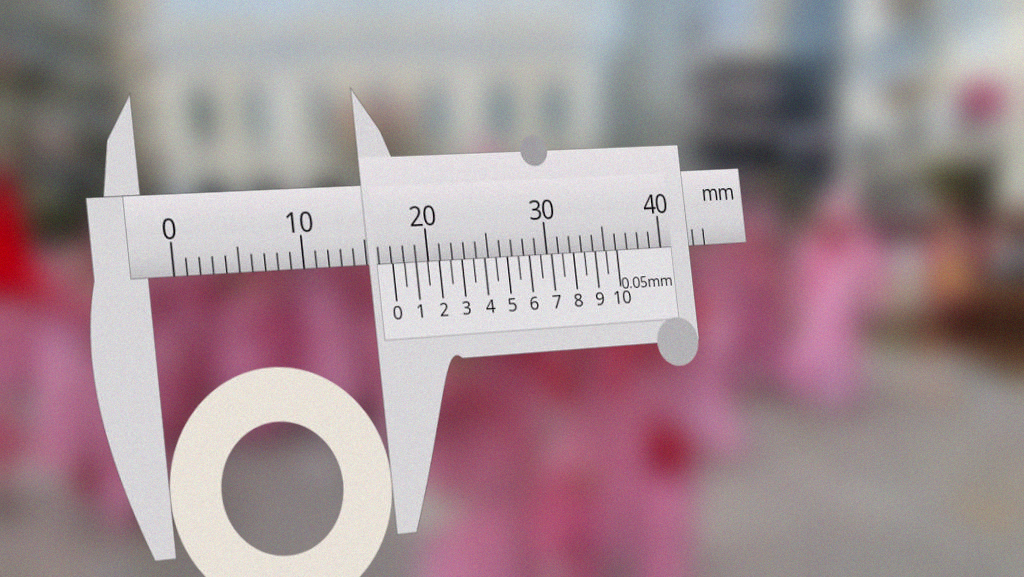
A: 17.1 mm
